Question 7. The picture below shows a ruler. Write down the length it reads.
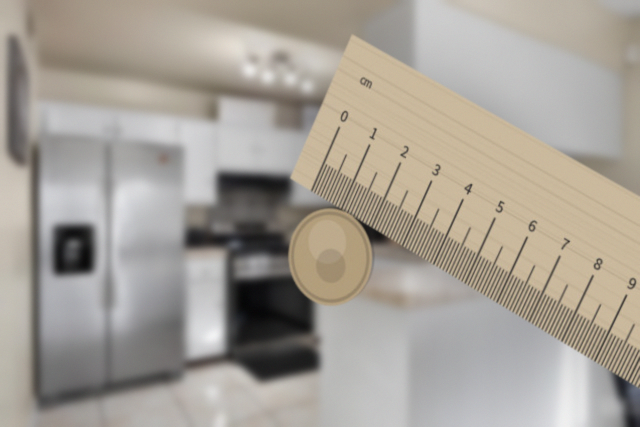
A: 2.5 cm
